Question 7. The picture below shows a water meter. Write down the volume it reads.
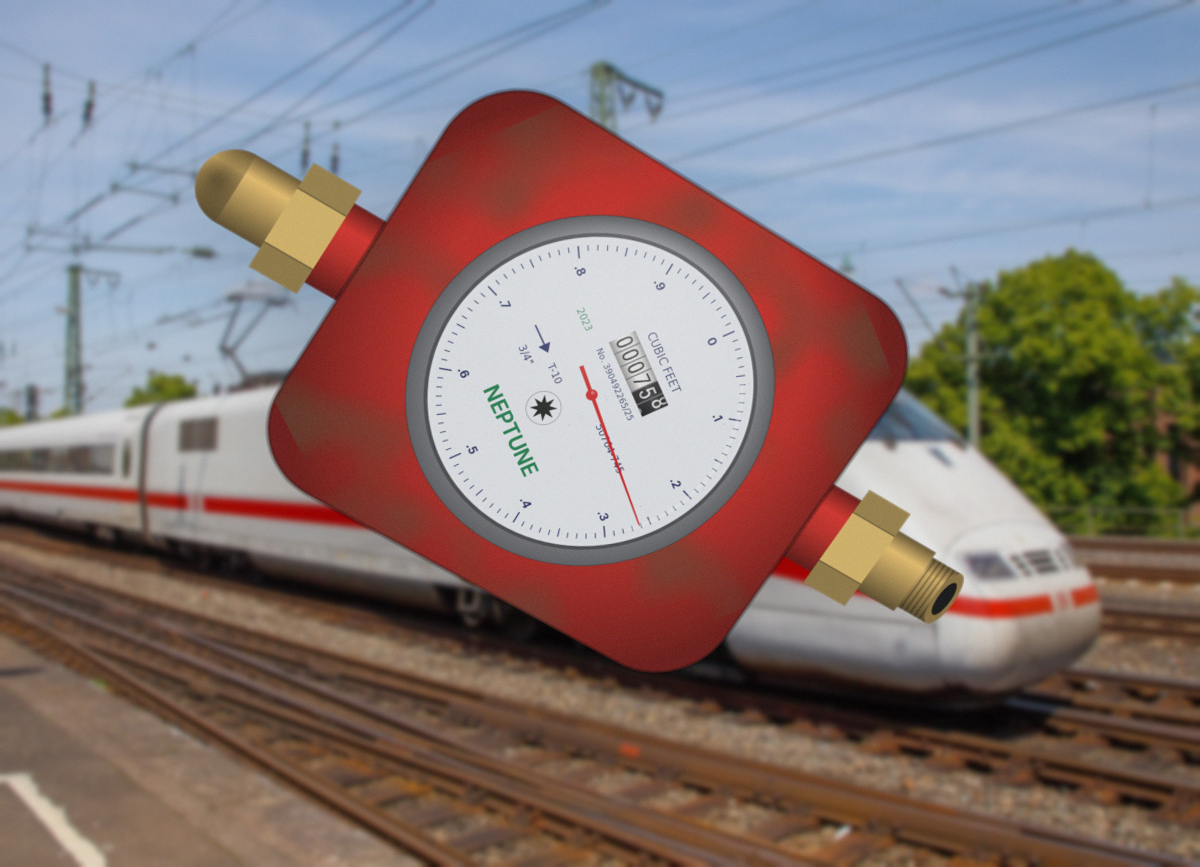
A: 758.26 ft³
